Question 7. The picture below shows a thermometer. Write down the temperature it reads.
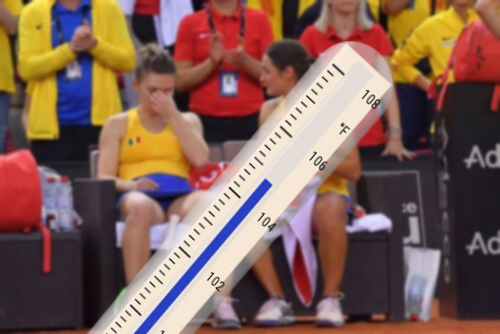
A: 104.8 °F
